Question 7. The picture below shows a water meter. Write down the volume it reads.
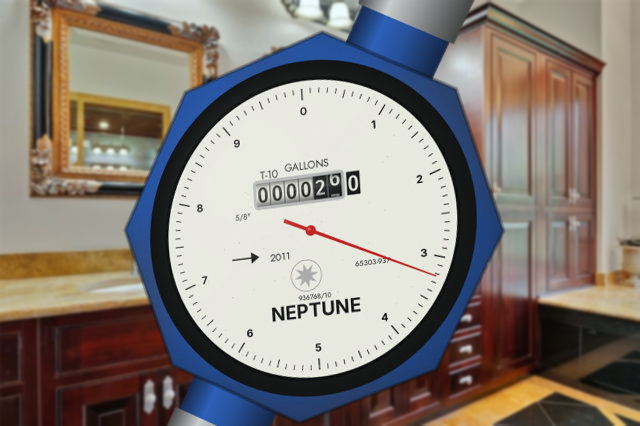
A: 263.2 gal
